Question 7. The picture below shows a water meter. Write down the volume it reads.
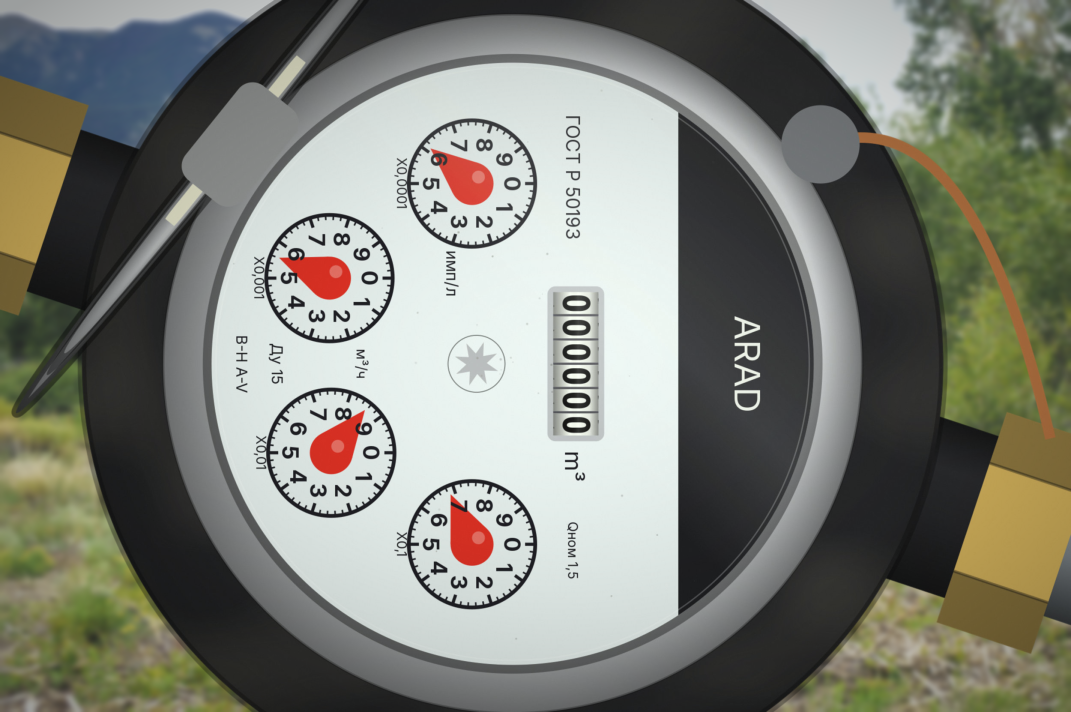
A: 0.6856 m³
